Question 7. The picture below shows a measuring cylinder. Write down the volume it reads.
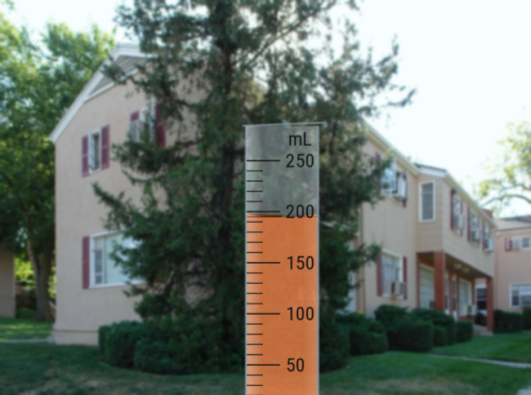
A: 195 mL
